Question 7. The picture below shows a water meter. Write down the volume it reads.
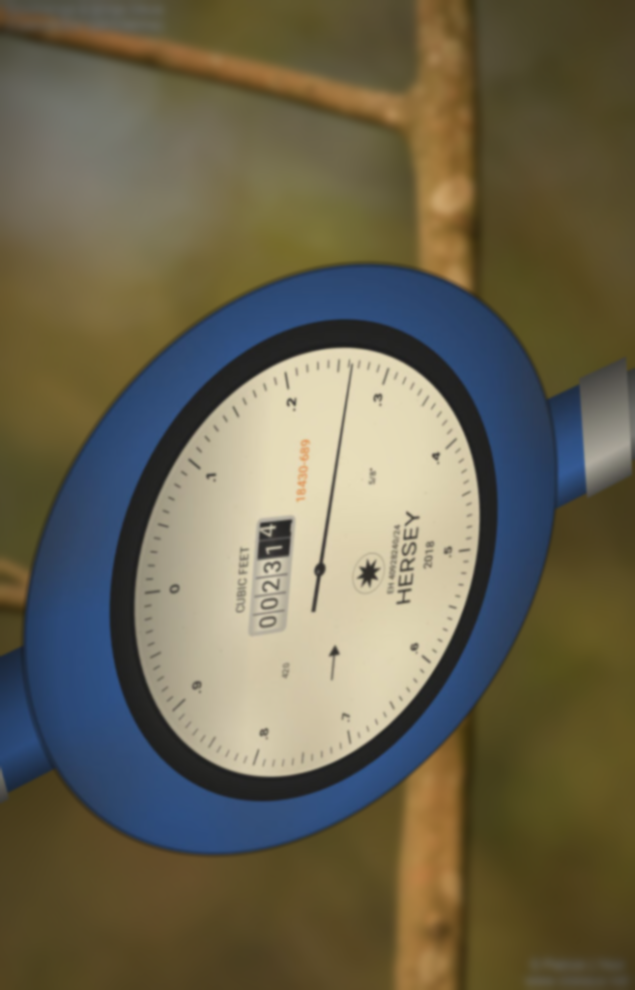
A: 2314.26 ft³
